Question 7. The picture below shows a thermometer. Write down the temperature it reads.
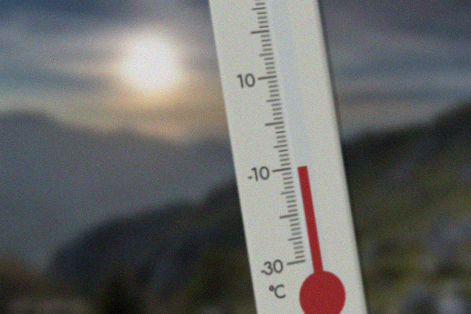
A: -10 °C
